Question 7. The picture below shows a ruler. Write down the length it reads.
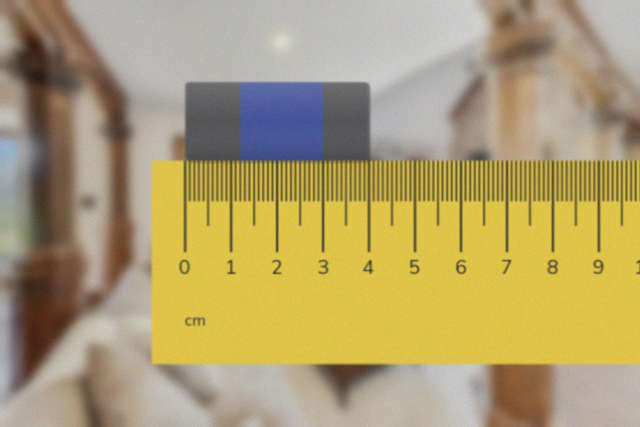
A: 4 cm
